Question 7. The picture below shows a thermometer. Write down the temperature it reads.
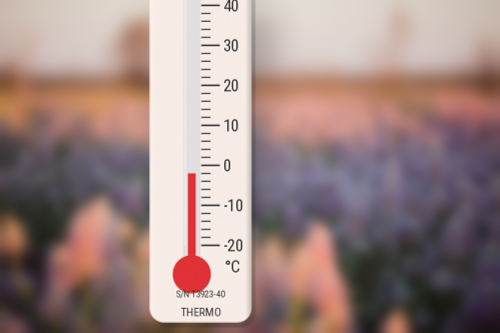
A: -2 °C
